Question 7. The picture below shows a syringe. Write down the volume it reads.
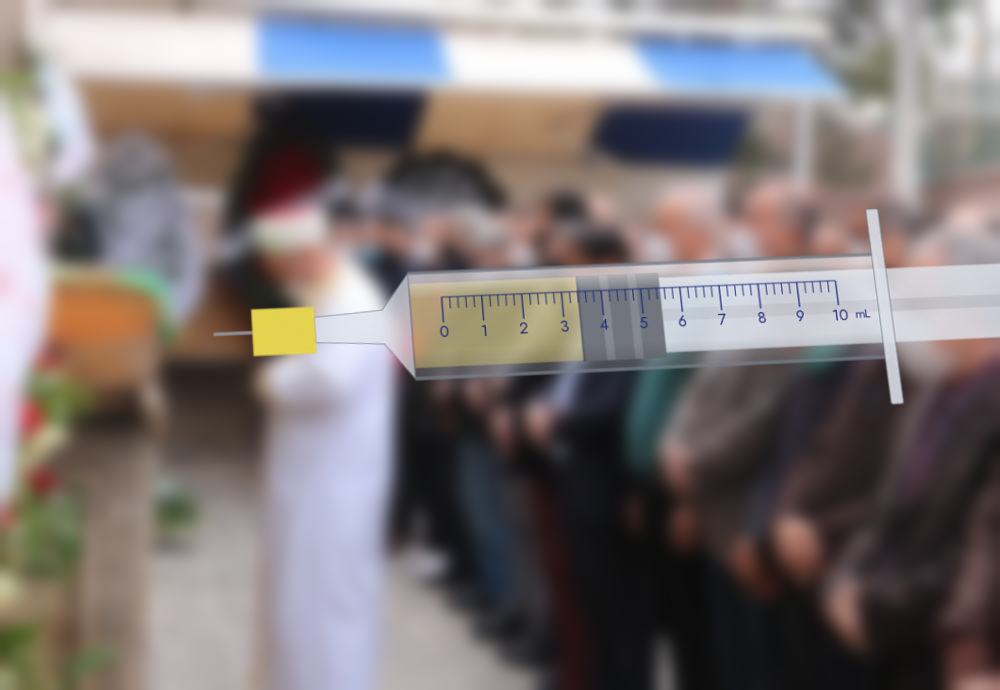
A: 3.4 mL
